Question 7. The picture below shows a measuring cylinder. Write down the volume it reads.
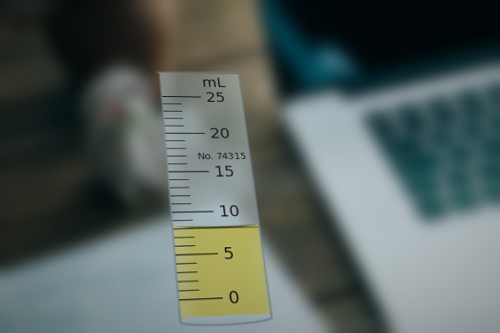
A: 8 mL
